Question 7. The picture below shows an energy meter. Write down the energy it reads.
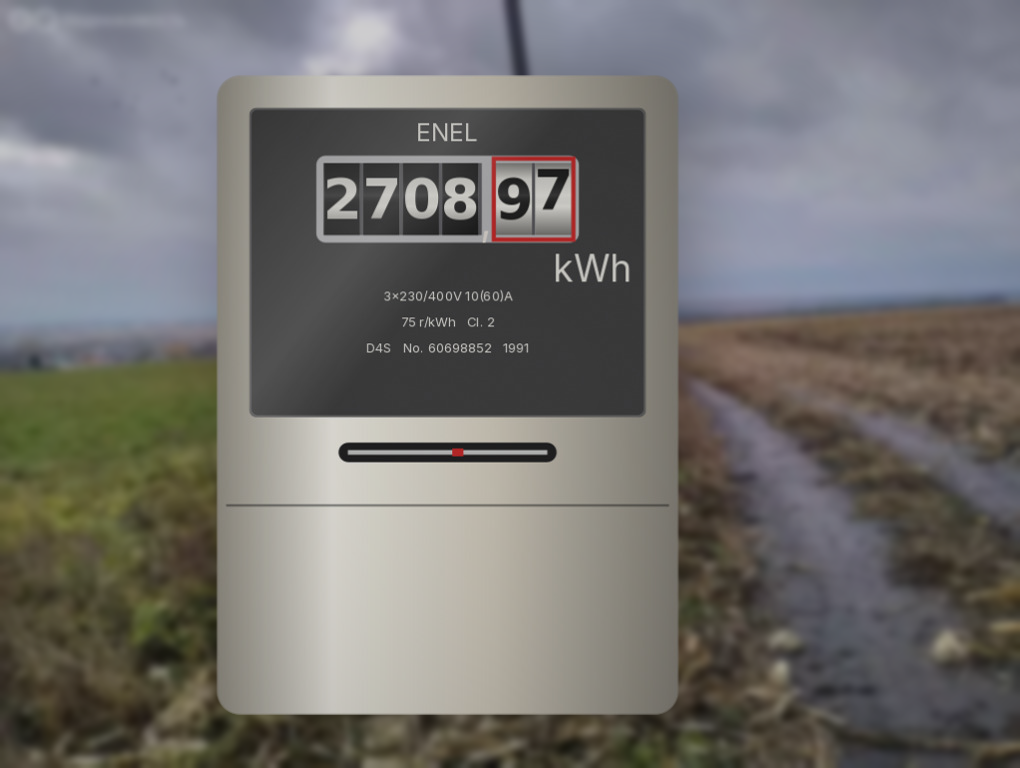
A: 2708.97 kWh
